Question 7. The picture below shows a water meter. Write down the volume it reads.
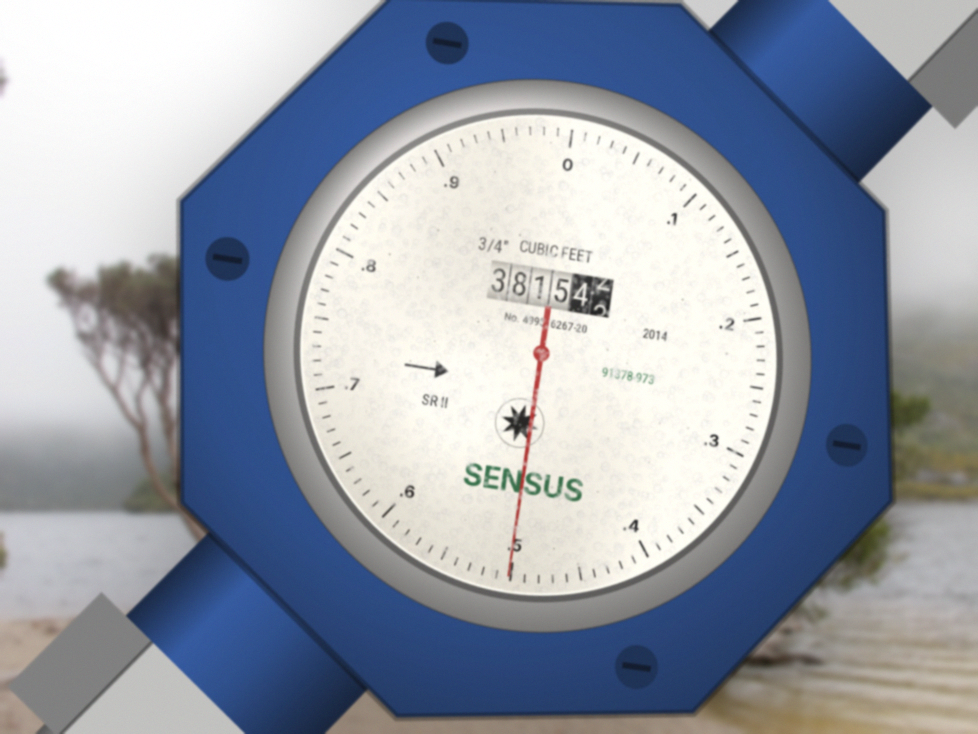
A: 381542.50 ft³
